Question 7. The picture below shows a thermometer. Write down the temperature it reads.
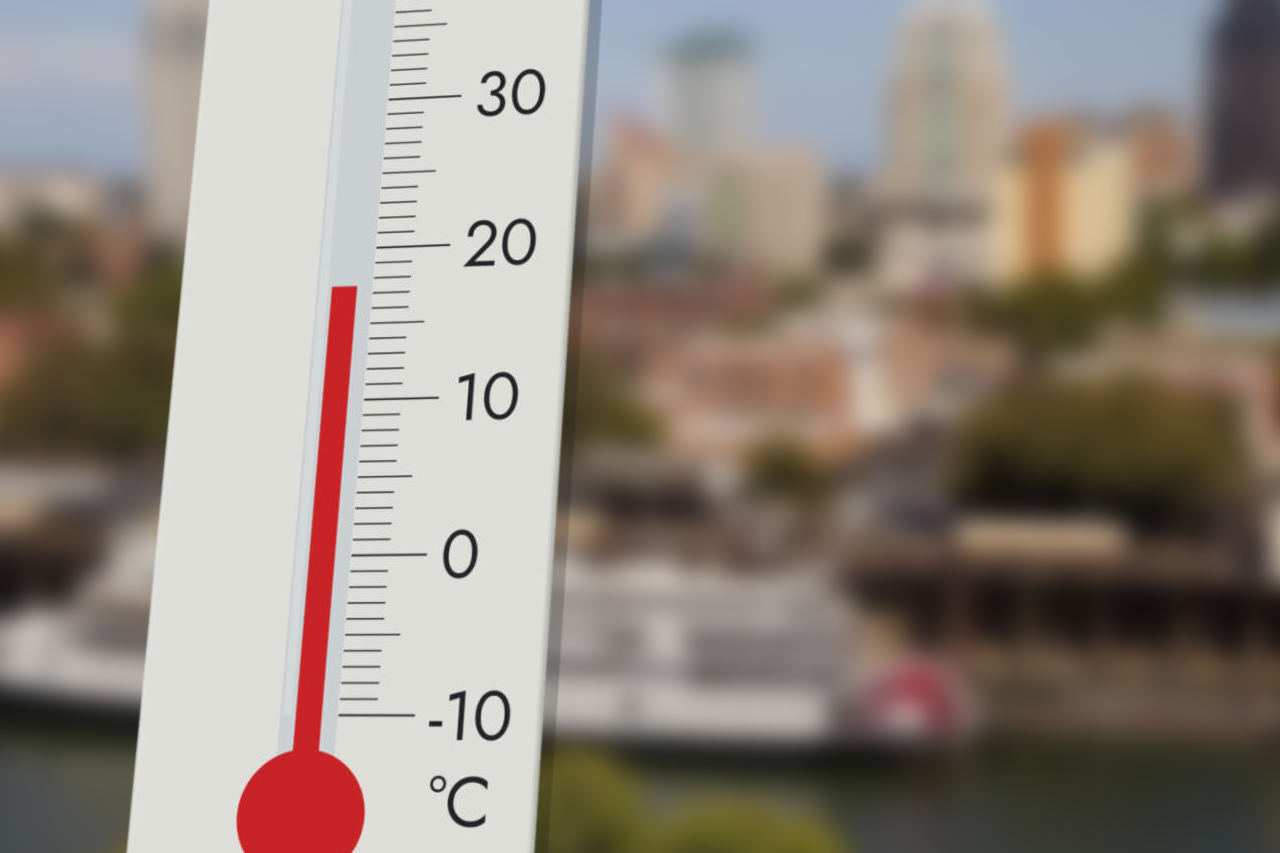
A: 17.5 °C
